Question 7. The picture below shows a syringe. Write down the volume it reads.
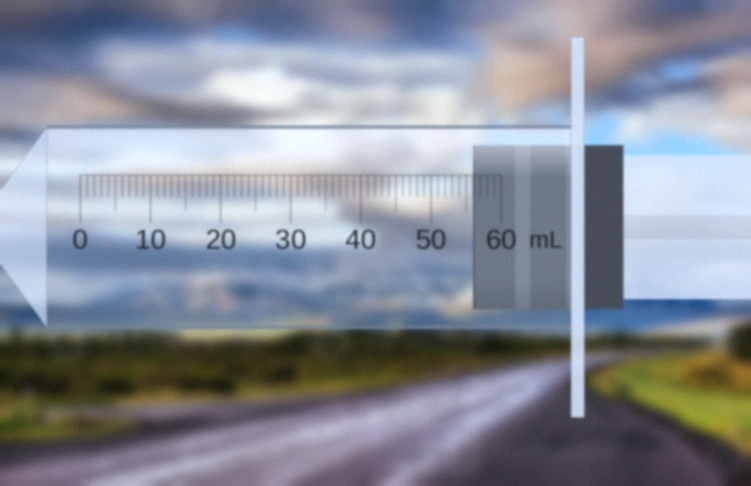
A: 56 mL
